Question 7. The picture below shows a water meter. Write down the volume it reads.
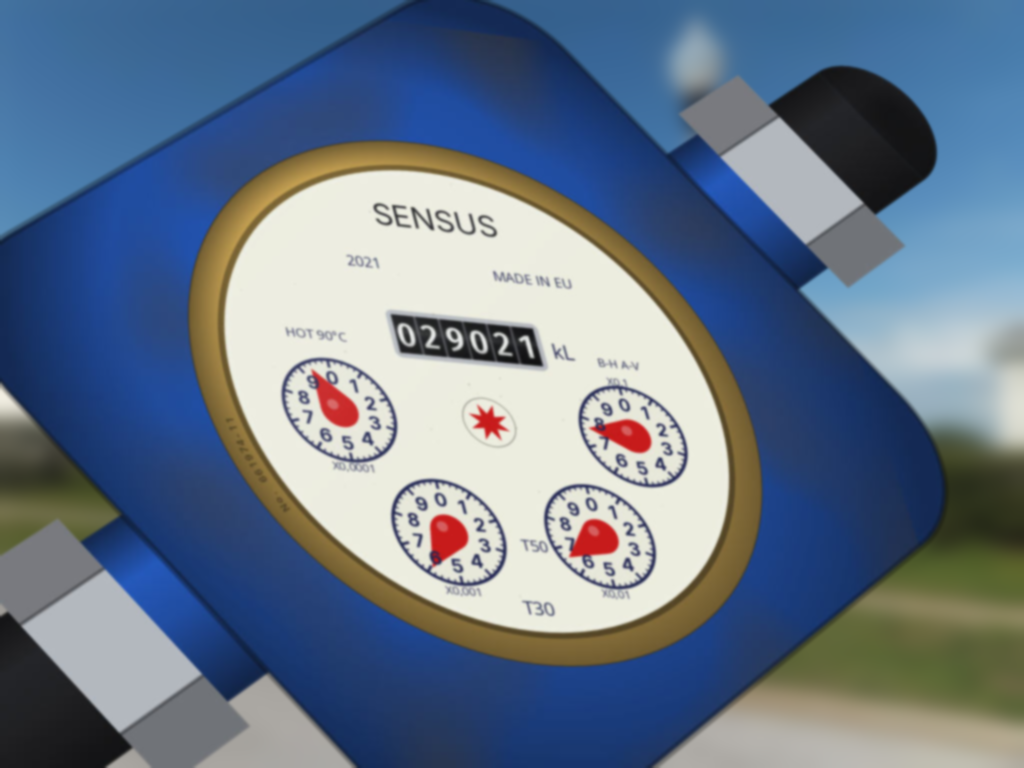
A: 29021.7659 kL
